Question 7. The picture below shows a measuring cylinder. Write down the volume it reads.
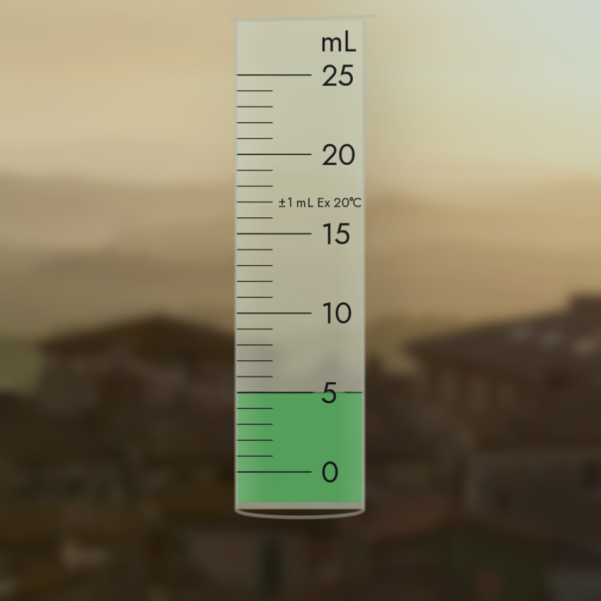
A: 5 mL
